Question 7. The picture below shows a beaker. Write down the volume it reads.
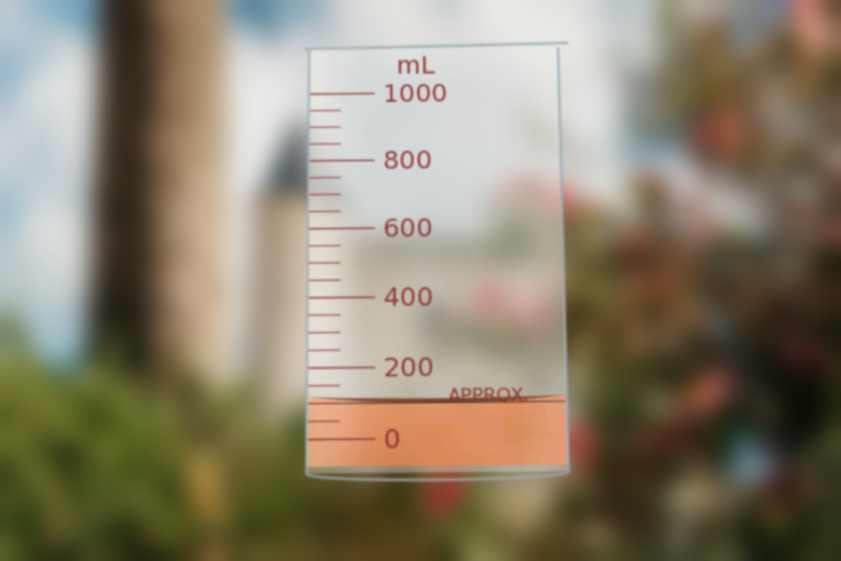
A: 100 mL
